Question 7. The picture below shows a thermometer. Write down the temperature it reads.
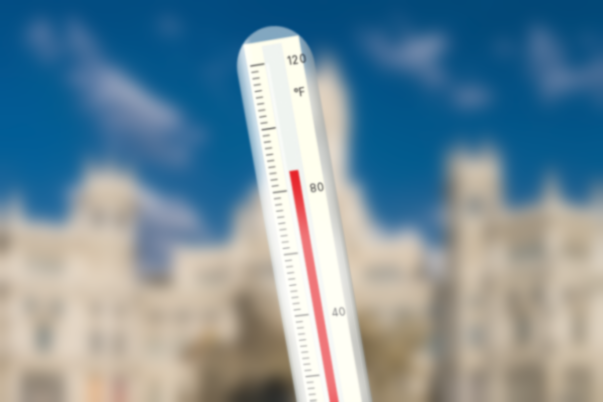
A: 86 °F
